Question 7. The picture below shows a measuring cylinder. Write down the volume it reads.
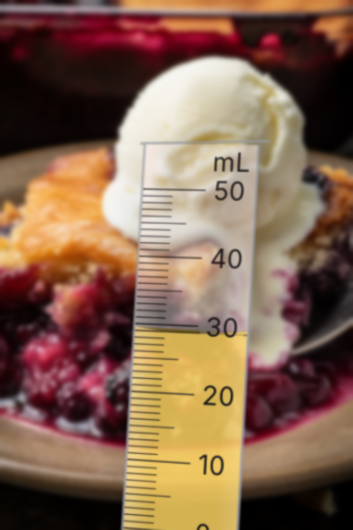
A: 29 mL
